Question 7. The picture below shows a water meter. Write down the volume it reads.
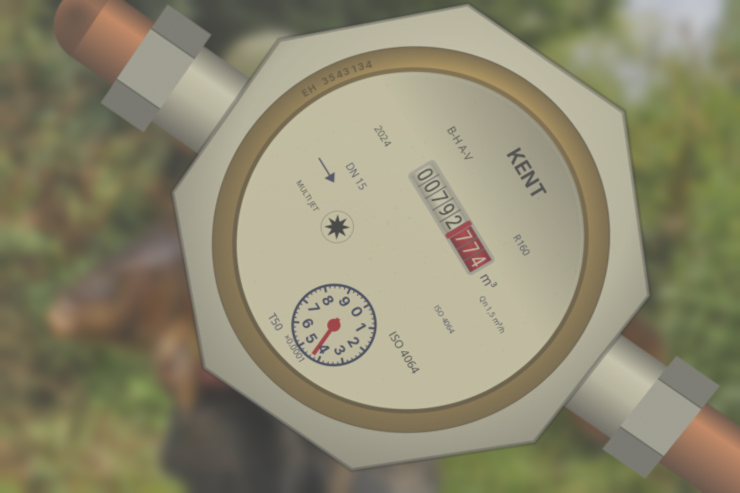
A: 792.7744 m³
